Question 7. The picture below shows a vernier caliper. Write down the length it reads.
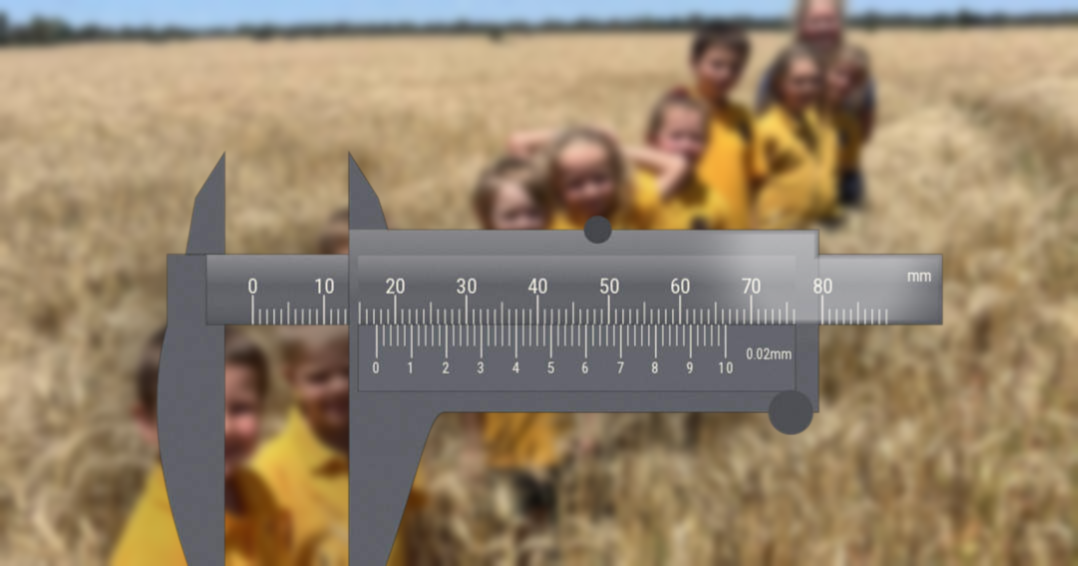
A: 17.4 mm
